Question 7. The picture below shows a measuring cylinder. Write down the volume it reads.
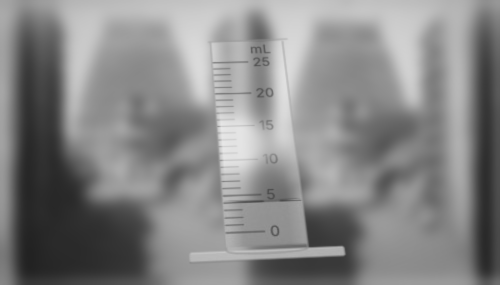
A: 4 mL
